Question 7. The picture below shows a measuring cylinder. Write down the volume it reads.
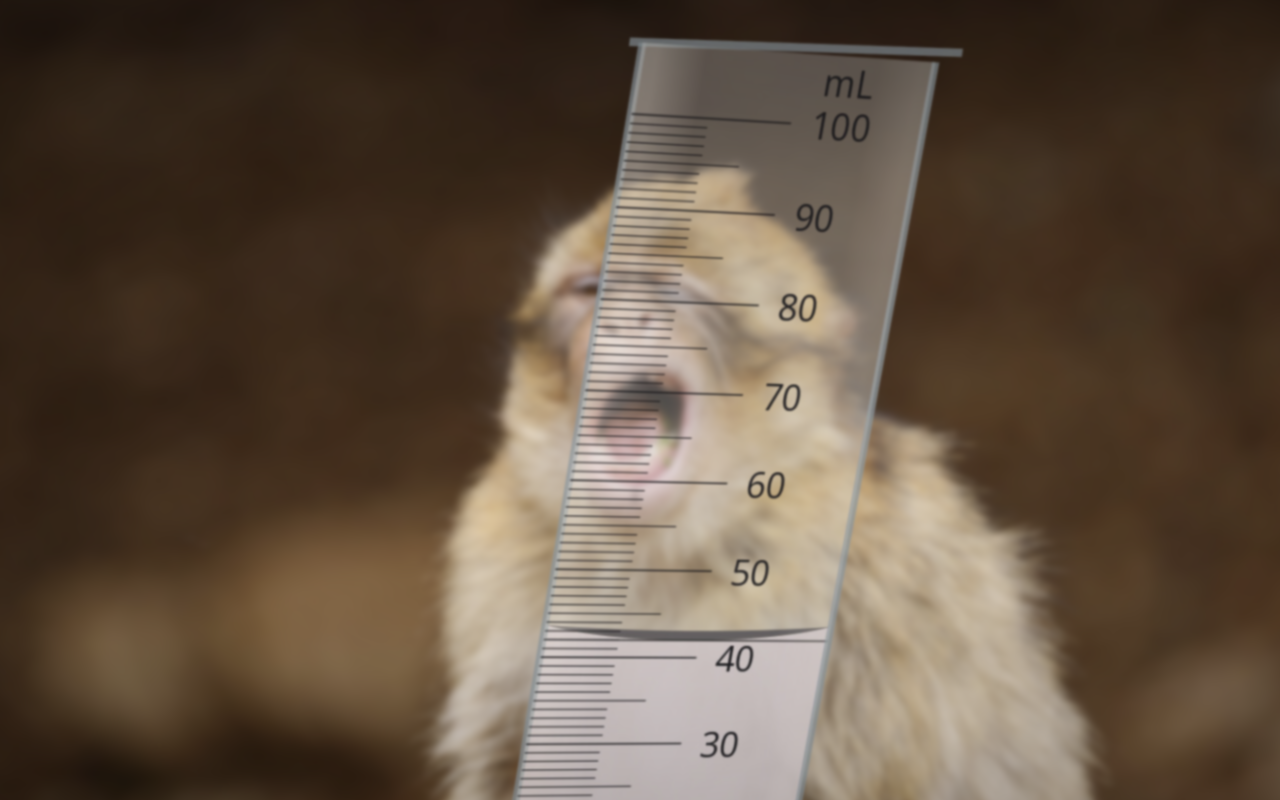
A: 42 mL
